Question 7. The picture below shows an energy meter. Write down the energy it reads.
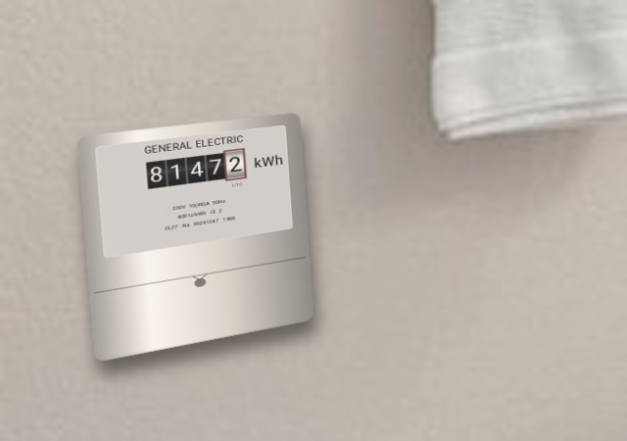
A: 8147.2 kWh
